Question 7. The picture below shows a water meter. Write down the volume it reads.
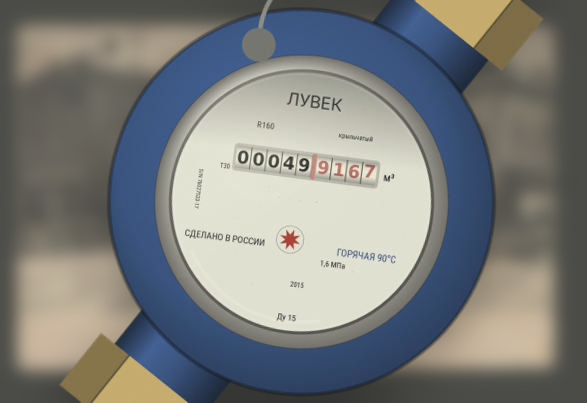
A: 49.9167 m³
